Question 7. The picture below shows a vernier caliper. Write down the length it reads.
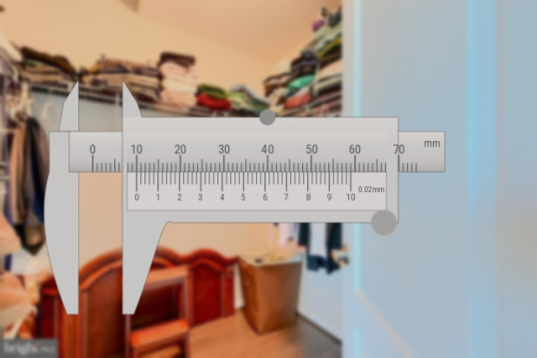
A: 10.0 mm
